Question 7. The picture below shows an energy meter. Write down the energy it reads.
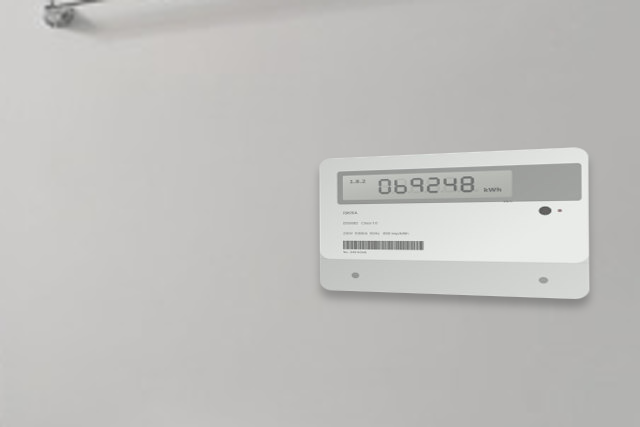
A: 69248 kWh
